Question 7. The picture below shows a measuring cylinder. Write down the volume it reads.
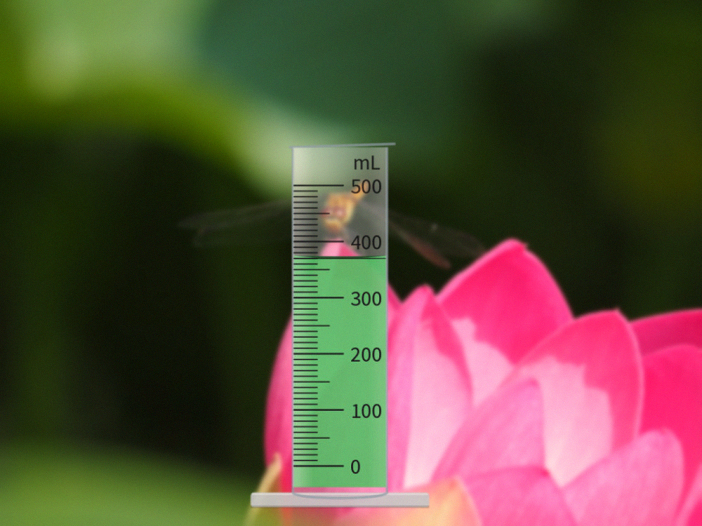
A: 370 mL
